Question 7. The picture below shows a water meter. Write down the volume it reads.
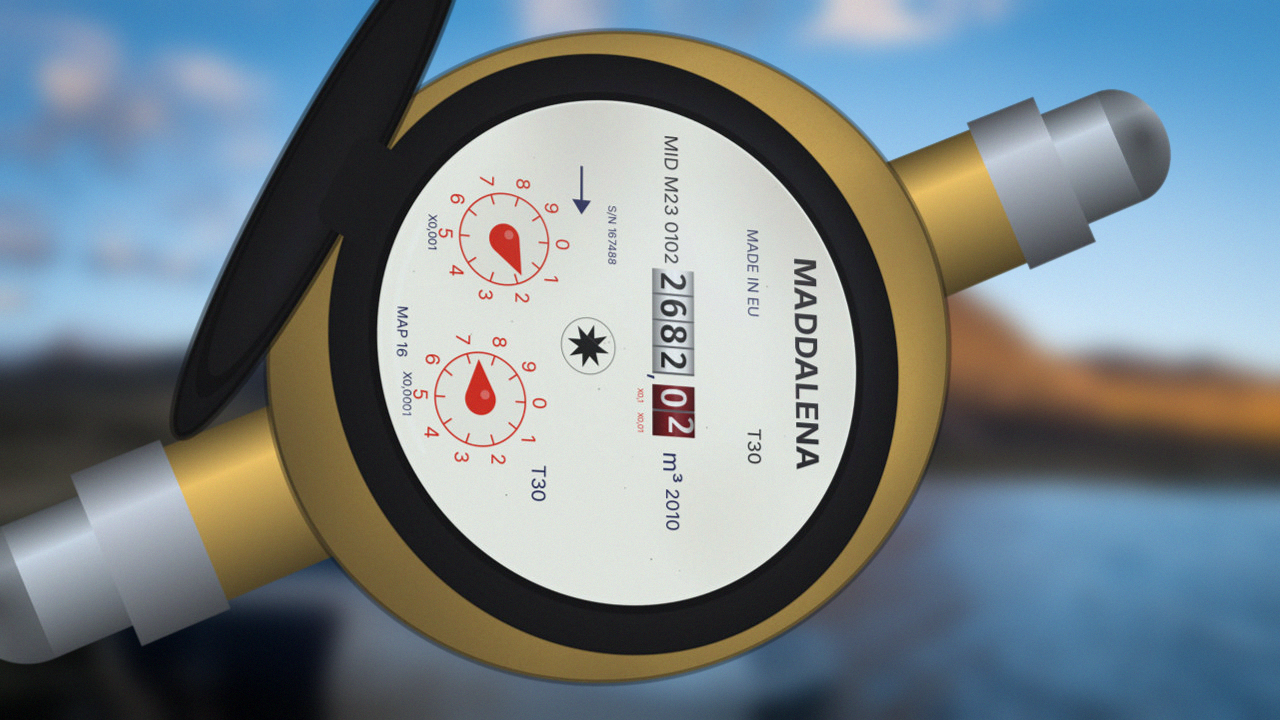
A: 2682.0217 m³
